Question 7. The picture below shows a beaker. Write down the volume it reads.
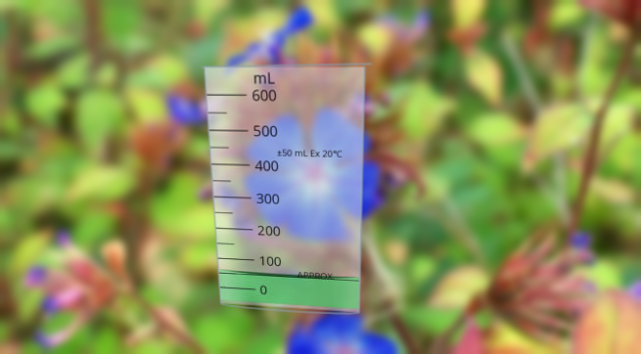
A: 50 mL
